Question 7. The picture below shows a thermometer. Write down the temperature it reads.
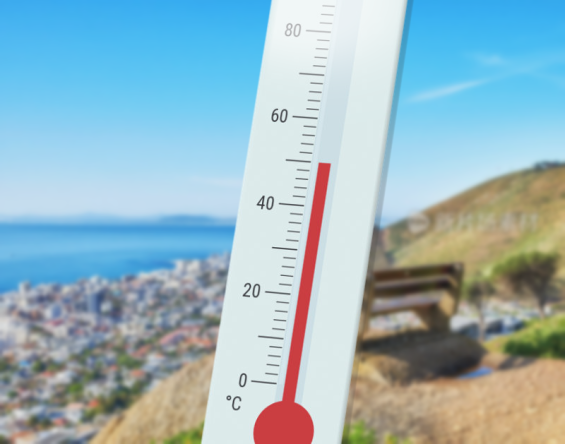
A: 50 °C
